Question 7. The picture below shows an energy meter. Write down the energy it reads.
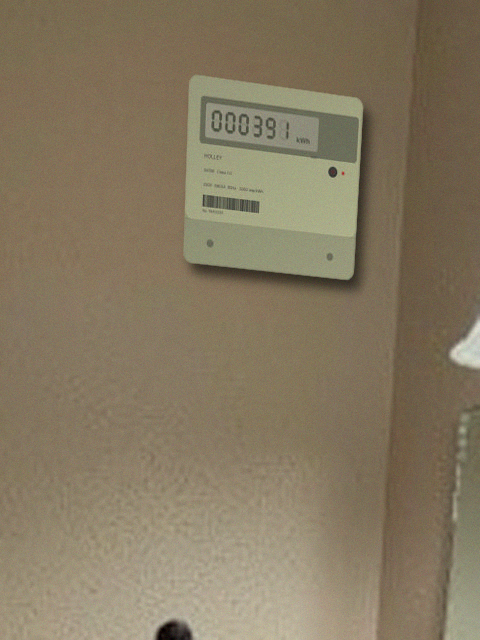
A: 391 kWh
